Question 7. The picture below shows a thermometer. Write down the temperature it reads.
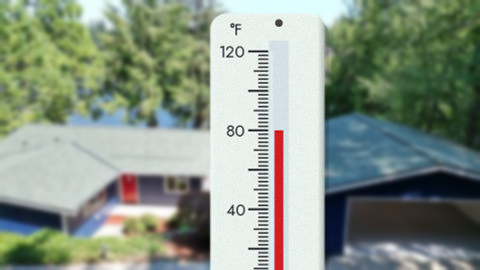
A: 80 °F
